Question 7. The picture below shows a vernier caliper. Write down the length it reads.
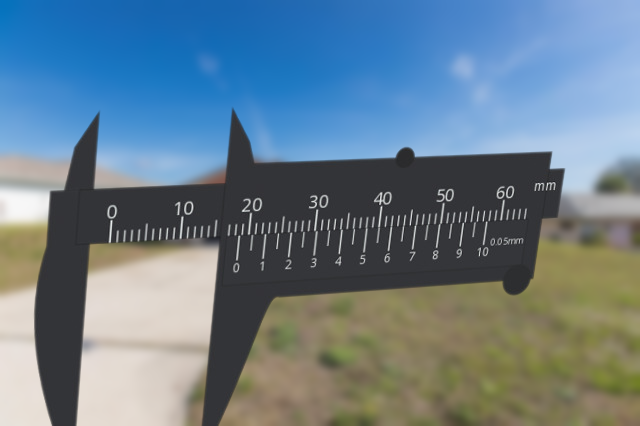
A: 18.6 mm
